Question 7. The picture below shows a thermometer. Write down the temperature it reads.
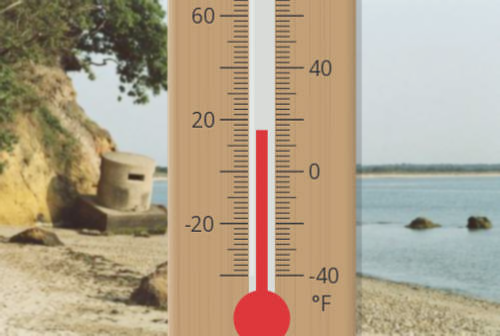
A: 16 °F
